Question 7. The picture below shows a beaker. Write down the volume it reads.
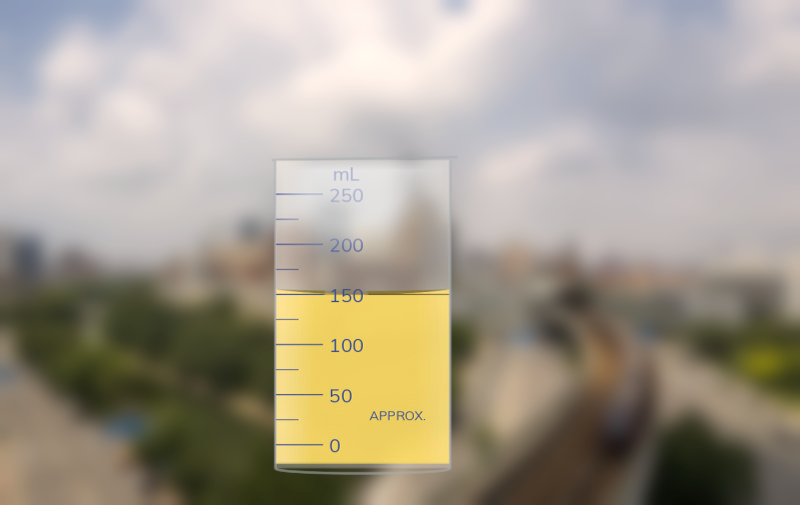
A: 150 mL
